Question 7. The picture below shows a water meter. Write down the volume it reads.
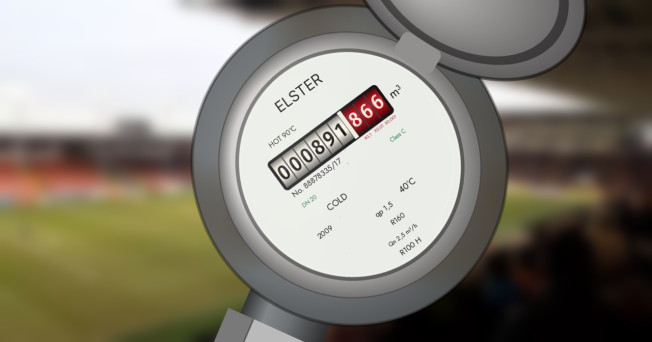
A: 891.866 m³
